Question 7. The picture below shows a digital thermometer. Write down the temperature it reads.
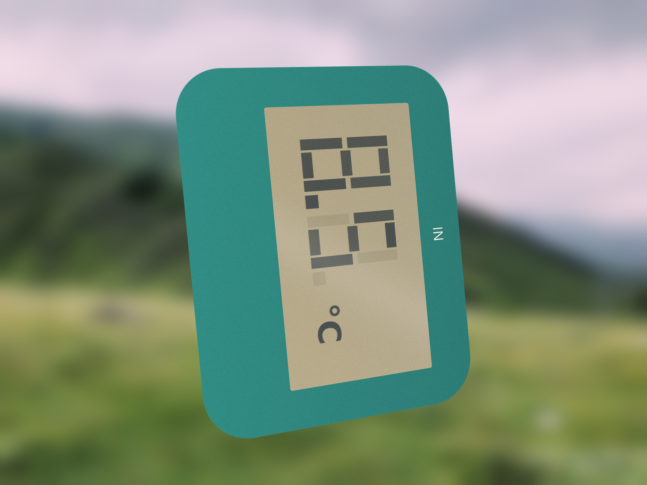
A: 8.5 °C
